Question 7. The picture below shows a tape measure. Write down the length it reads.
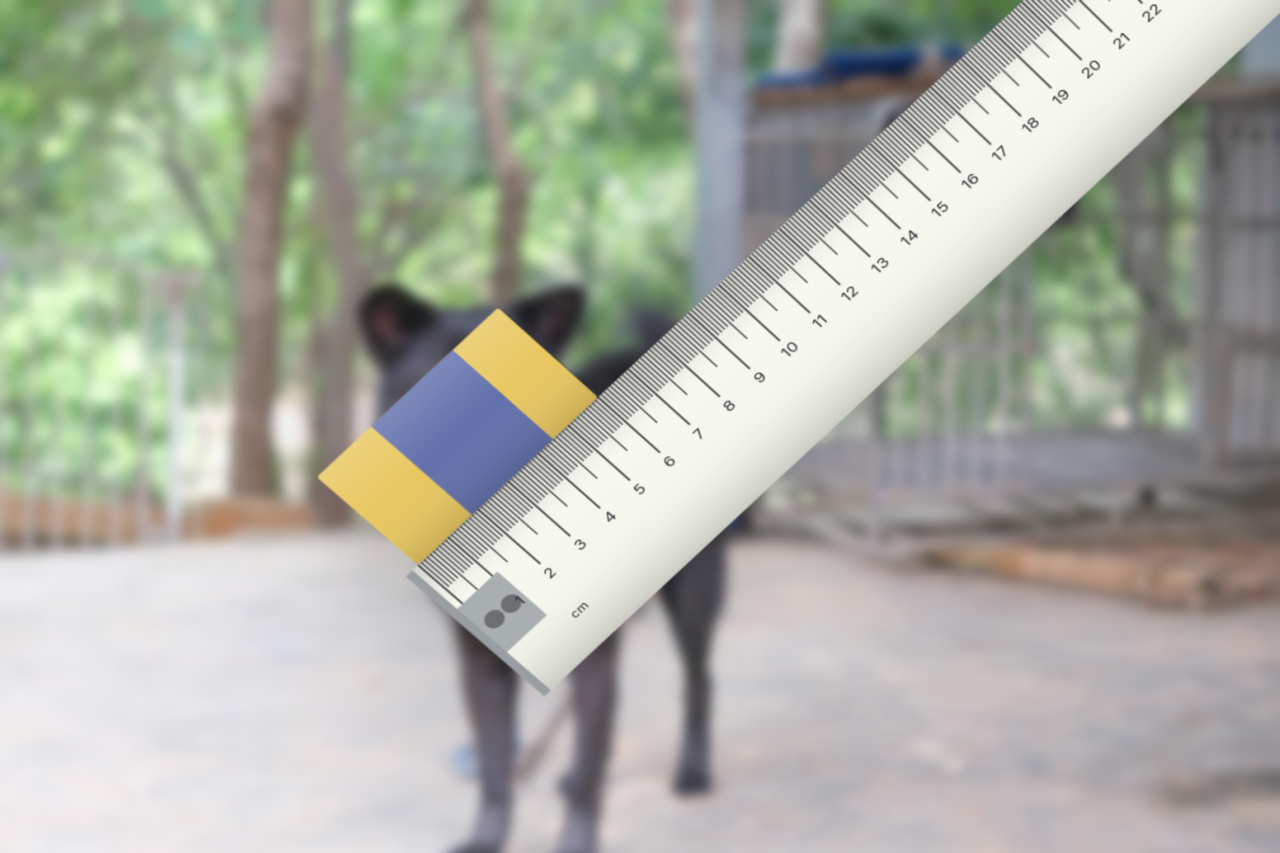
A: 6 cm
